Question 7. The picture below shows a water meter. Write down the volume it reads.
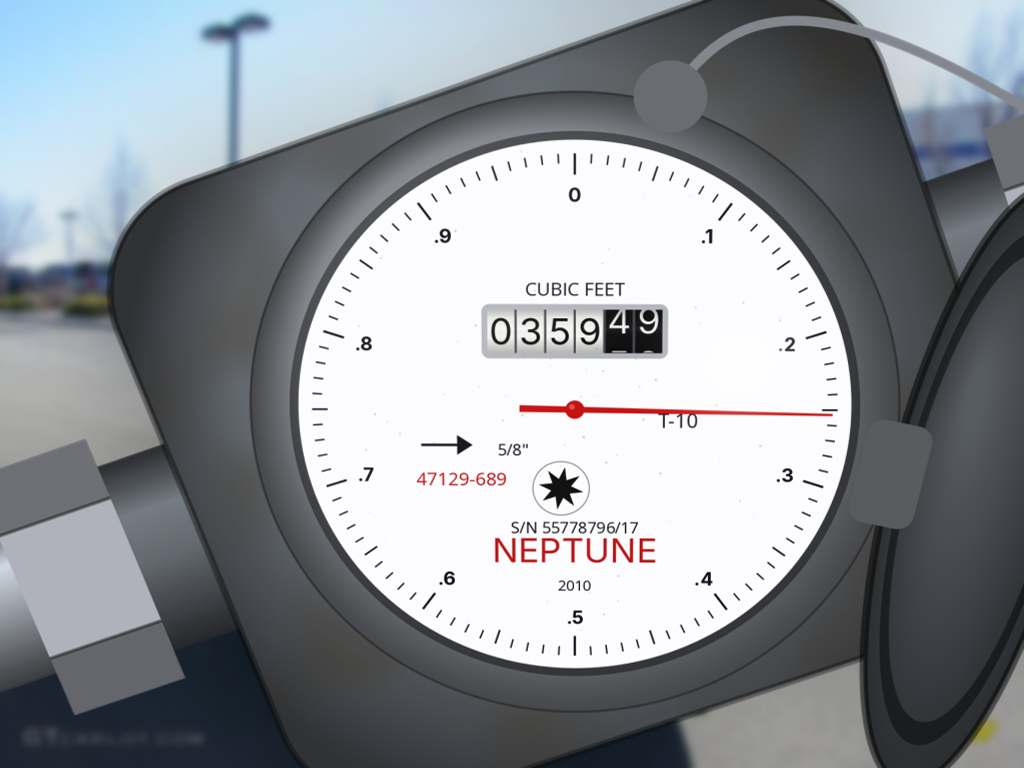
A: 35949.25 ft³
